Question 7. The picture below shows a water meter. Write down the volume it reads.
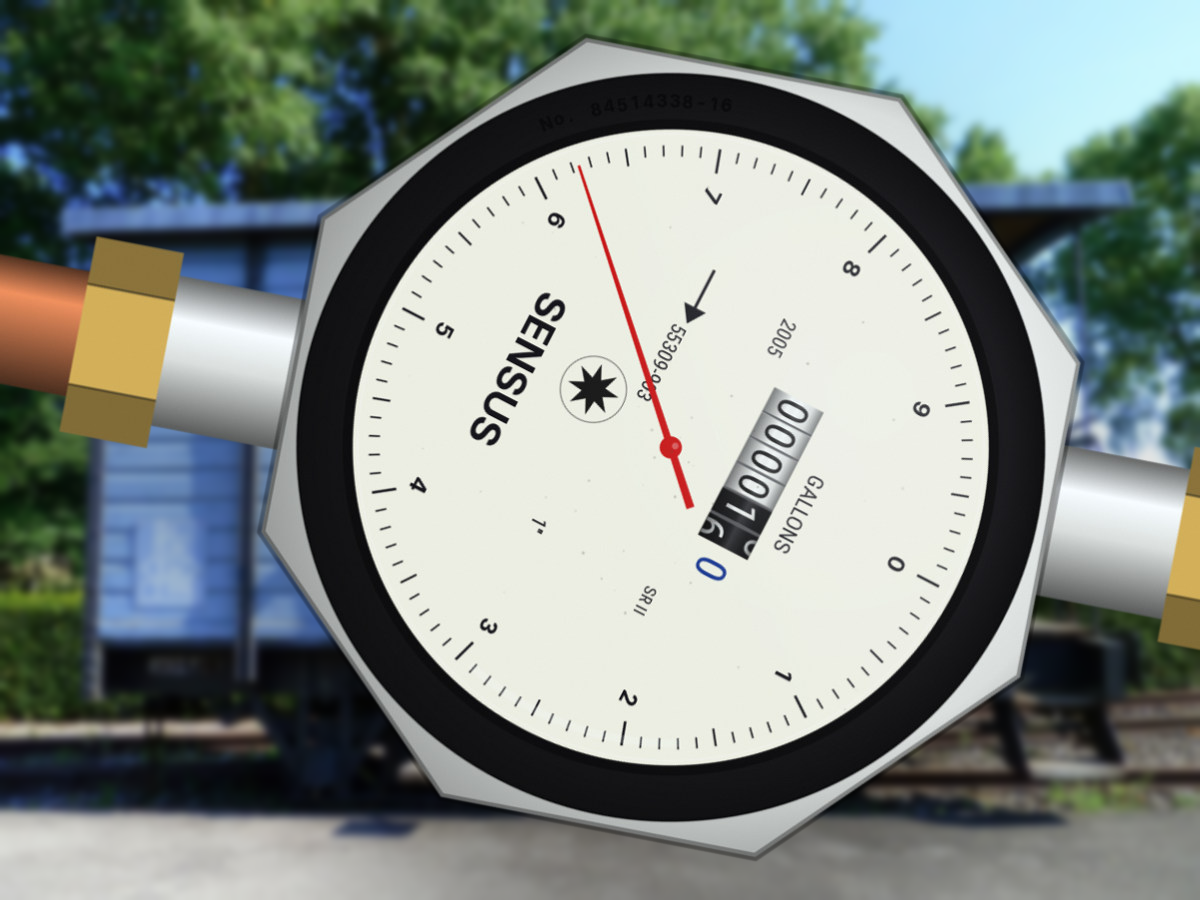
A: 156.2 gal
